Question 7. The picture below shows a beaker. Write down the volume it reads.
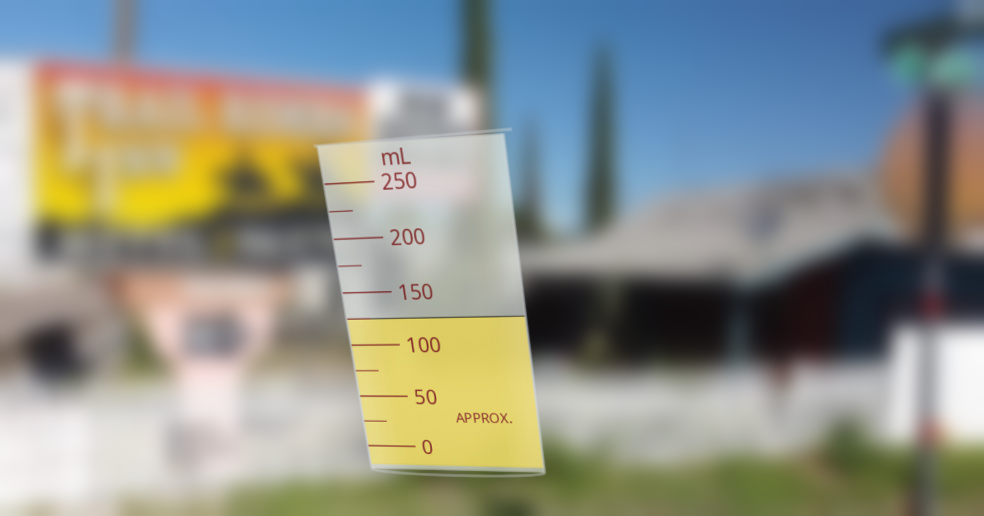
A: 125 mL
